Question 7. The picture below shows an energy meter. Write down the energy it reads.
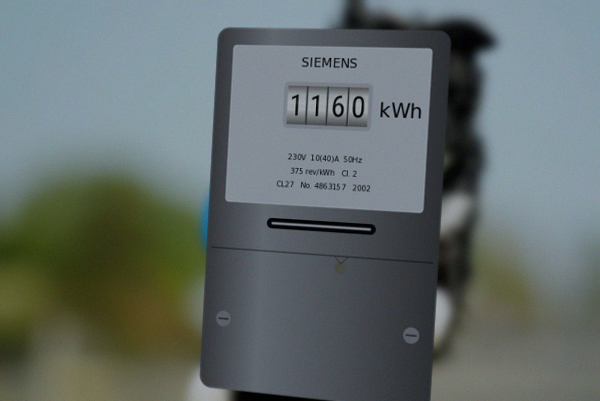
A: 1160 kWh
